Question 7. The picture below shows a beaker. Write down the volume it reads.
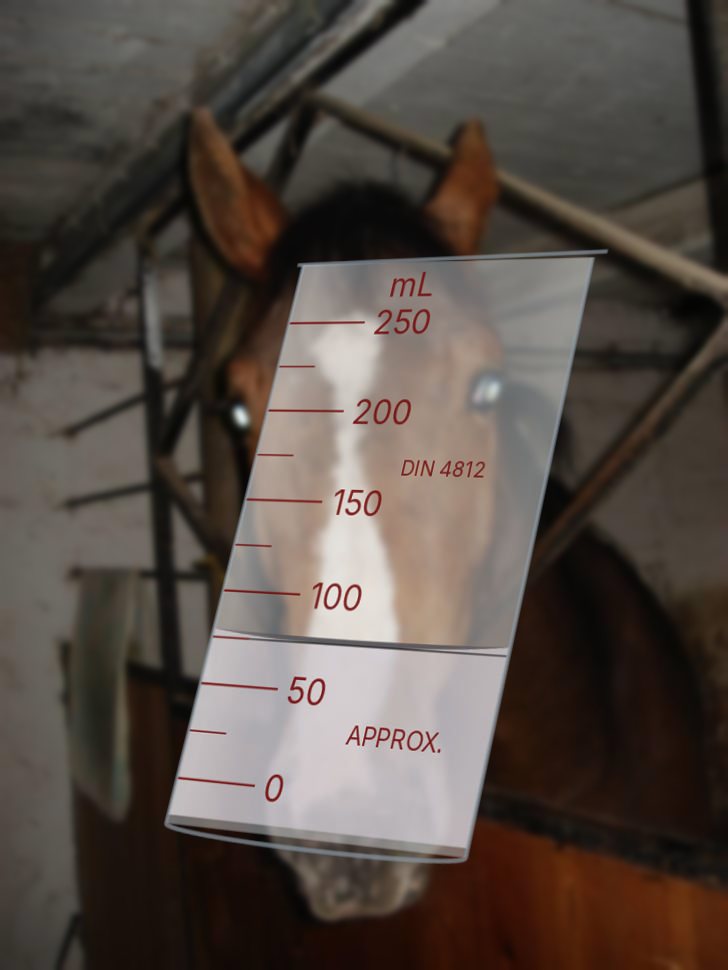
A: 75 mL
